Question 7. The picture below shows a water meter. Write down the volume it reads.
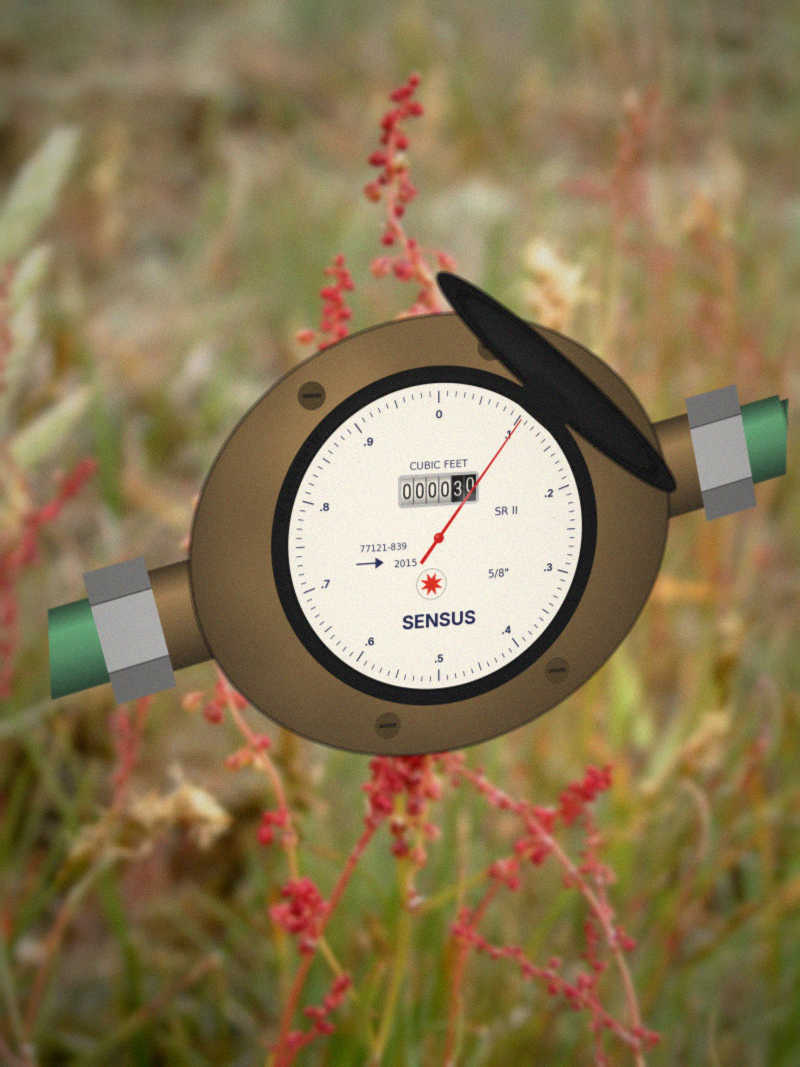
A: 30.10 ft³
